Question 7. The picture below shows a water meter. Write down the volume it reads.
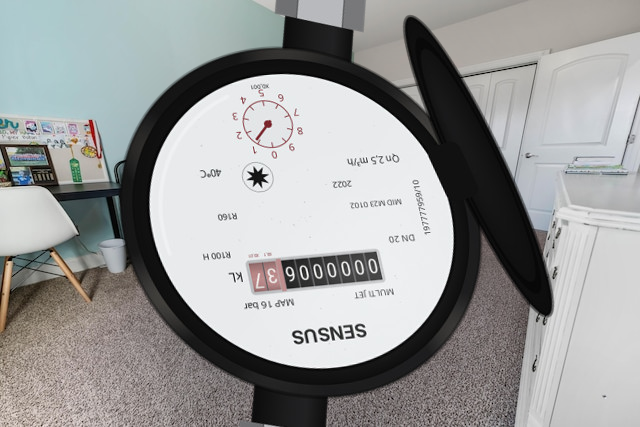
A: 6.371 kL
